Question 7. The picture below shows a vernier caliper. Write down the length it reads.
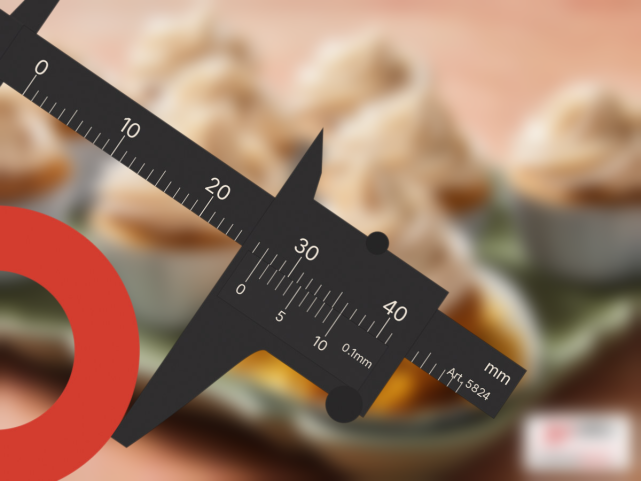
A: 27.0 mm
